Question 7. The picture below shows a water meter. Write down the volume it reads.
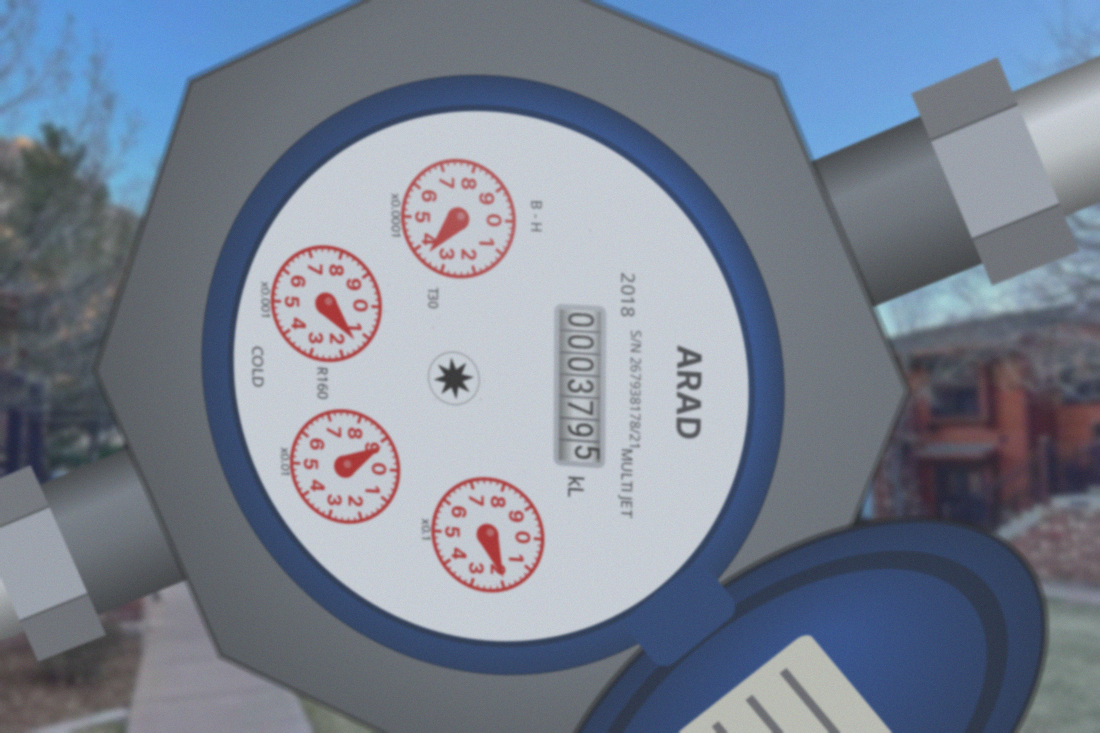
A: 3795.1913 kL
